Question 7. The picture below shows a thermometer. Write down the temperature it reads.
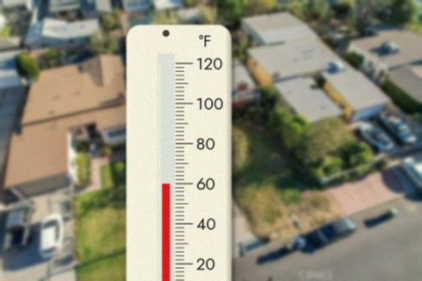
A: 60 °F
